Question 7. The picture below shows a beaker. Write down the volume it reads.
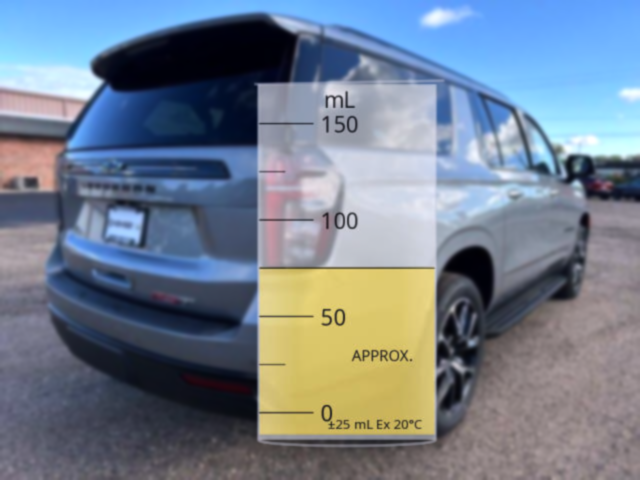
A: 75 mL
